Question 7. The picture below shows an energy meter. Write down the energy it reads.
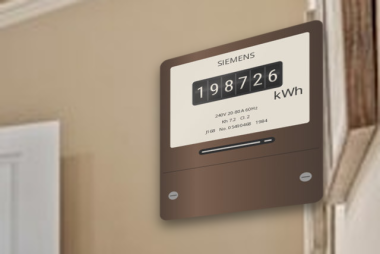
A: 198726 kWh
